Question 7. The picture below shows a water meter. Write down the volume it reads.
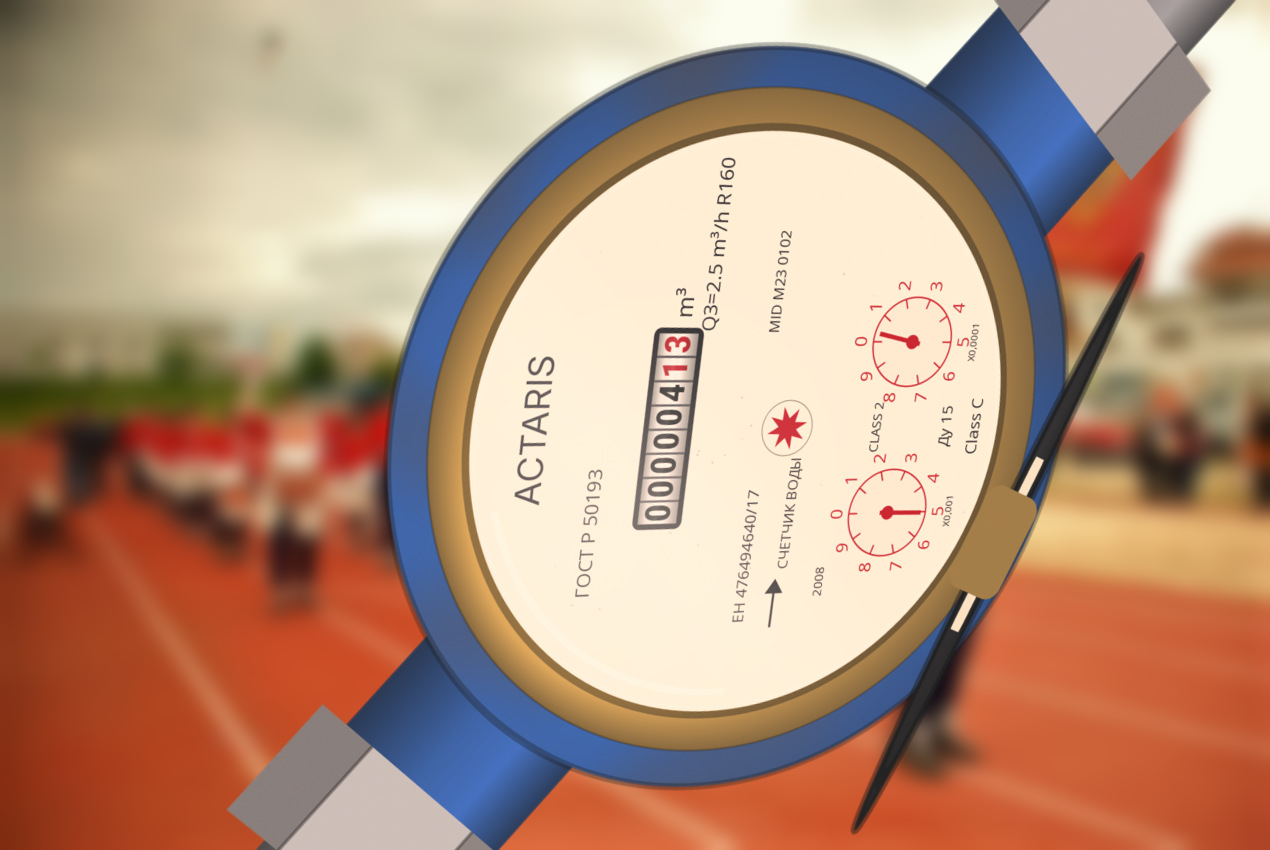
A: 4.1350 m³
